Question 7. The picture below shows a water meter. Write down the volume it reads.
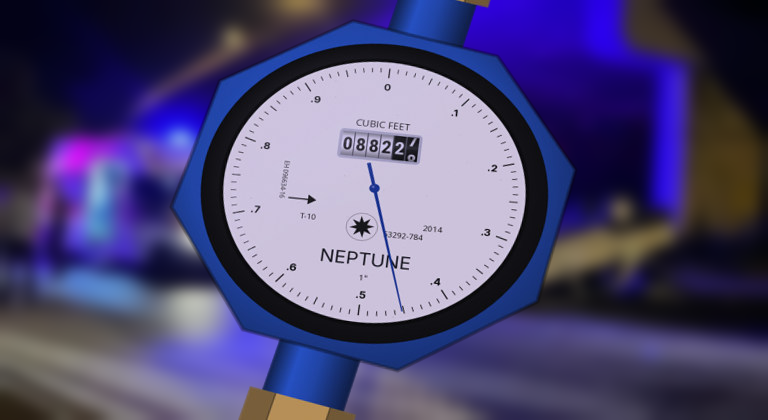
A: 88227.45 ft³
